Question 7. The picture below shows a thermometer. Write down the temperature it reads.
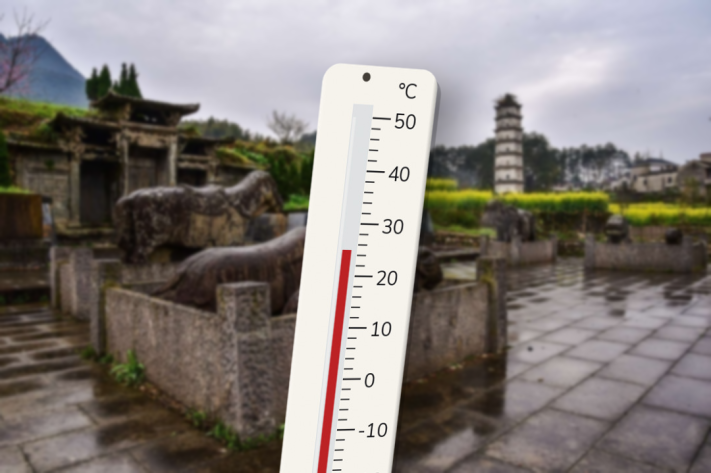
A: 25 °C
